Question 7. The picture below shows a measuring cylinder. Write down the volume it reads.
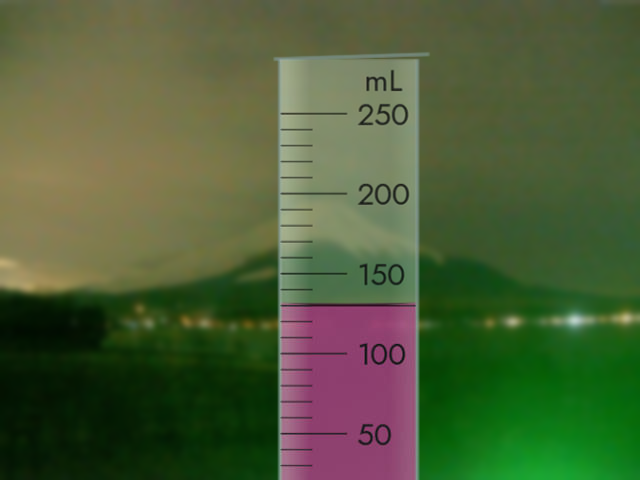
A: 130 mL
